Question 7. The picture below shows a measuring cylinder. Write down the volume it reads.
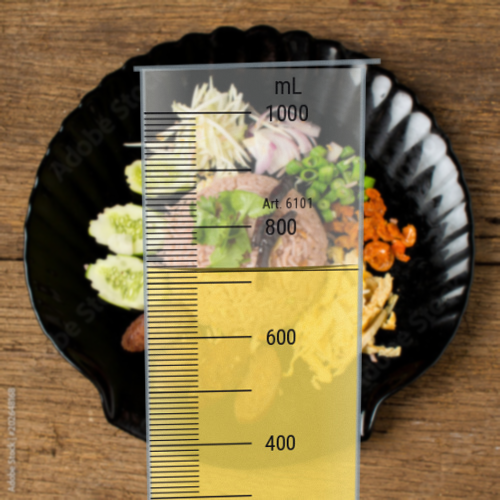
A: 720 mL
